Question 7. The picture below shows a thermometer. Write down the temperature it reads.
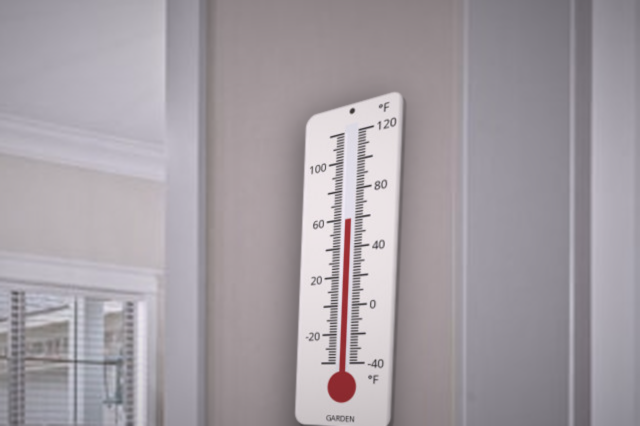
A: 60 °F
